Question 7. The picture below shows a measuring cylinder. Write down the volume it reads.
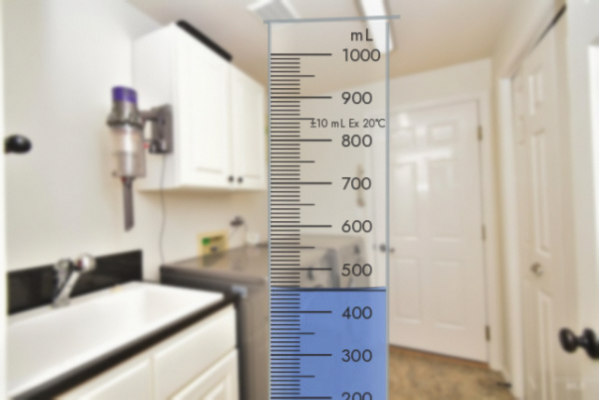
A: 450 mL
